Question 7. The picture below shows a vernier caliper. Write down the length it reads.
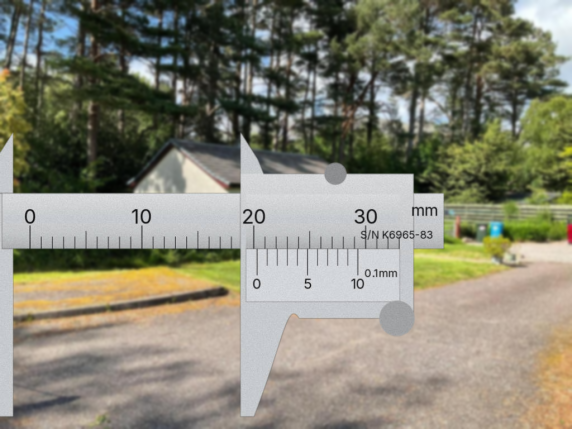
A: 20.3 mm
